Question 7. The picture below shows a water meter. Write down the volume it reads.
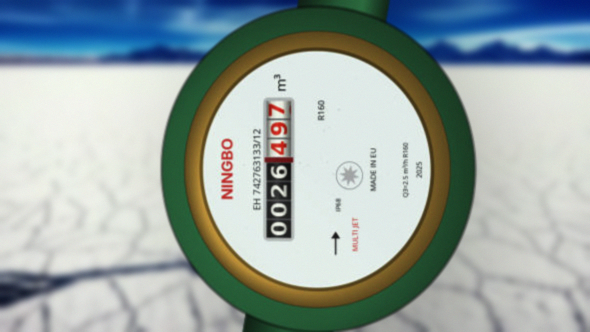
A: 26.497 m³
